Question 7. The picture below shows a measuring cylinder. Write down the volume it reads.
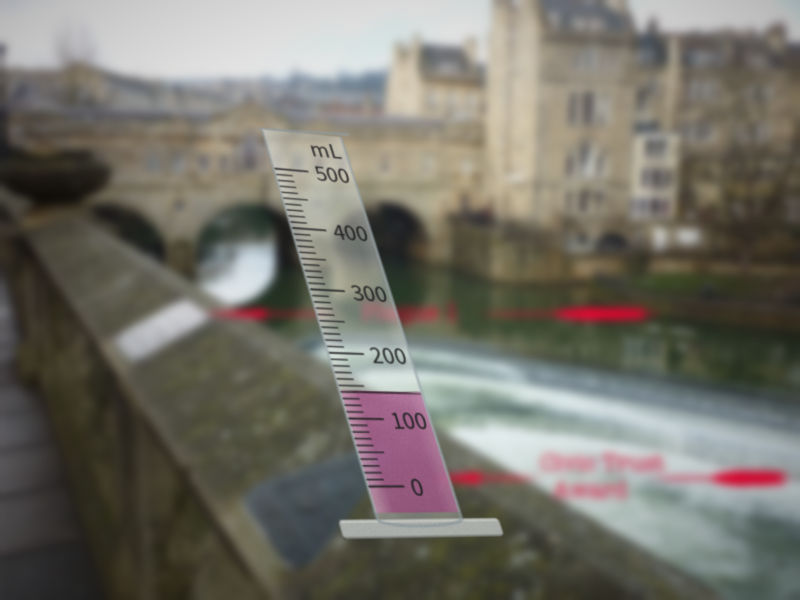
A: 140 mL
